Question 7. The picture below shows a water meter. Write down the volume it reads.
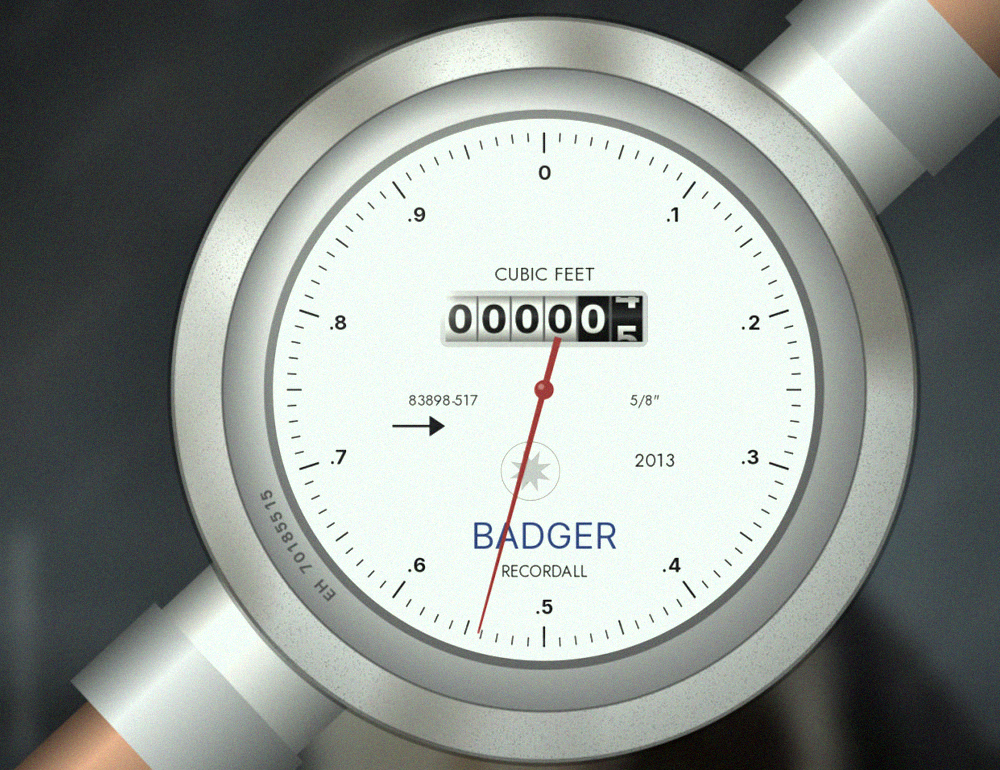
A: 4.54 ft³
